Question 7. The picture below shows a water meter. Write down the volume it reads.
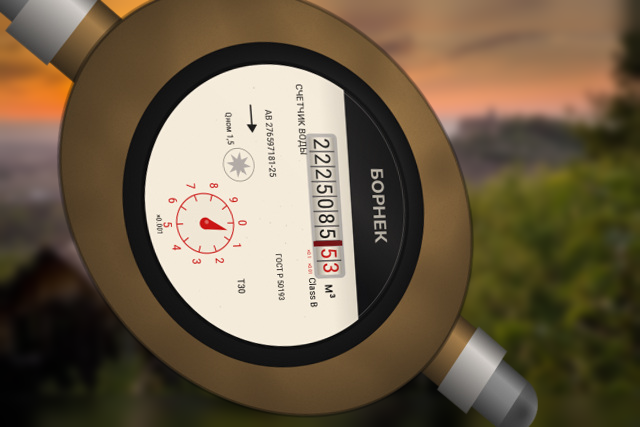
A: 2225085.530 m³
